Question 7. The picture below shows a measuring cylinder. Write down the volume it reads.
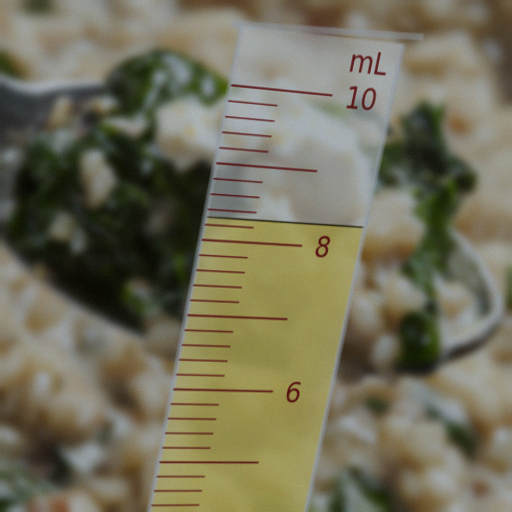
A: 8.3 mL
